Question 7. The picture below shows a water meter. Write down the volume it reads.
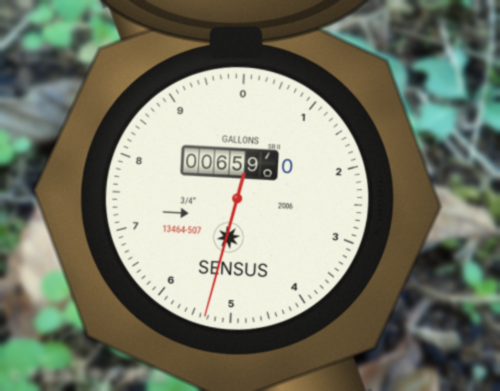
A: 65975.3 gal
